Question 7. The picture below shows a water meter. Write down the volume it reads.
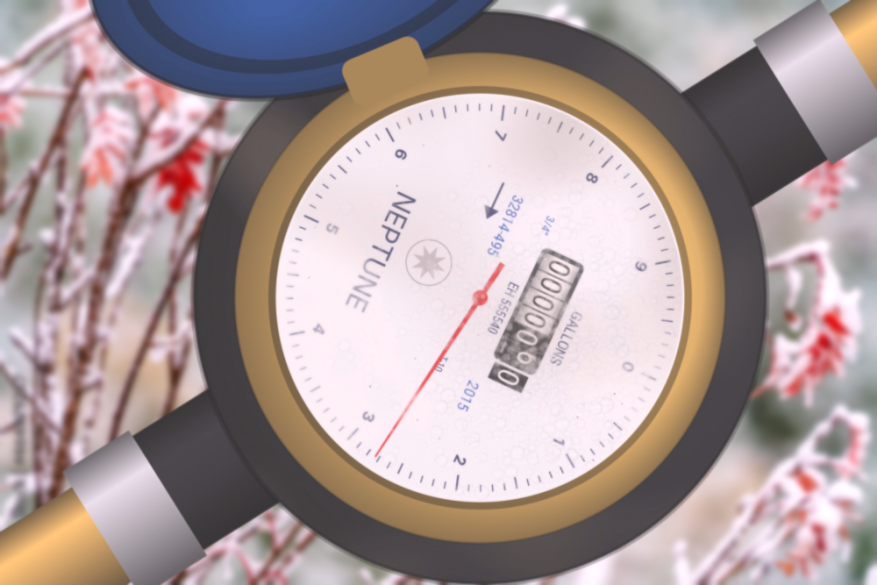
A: 62.7 gal
